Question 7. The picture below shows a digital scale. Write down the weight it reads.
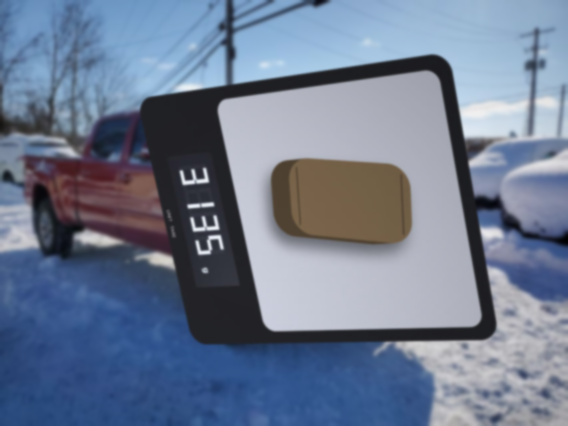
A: 3135 g
